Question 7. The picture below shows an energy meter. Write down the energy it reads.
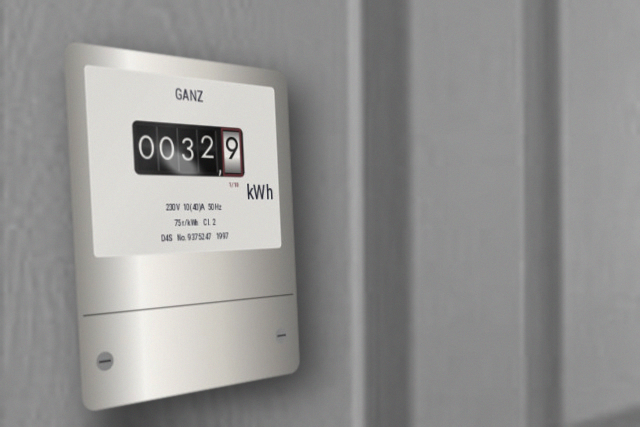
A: 32.9 kWh
